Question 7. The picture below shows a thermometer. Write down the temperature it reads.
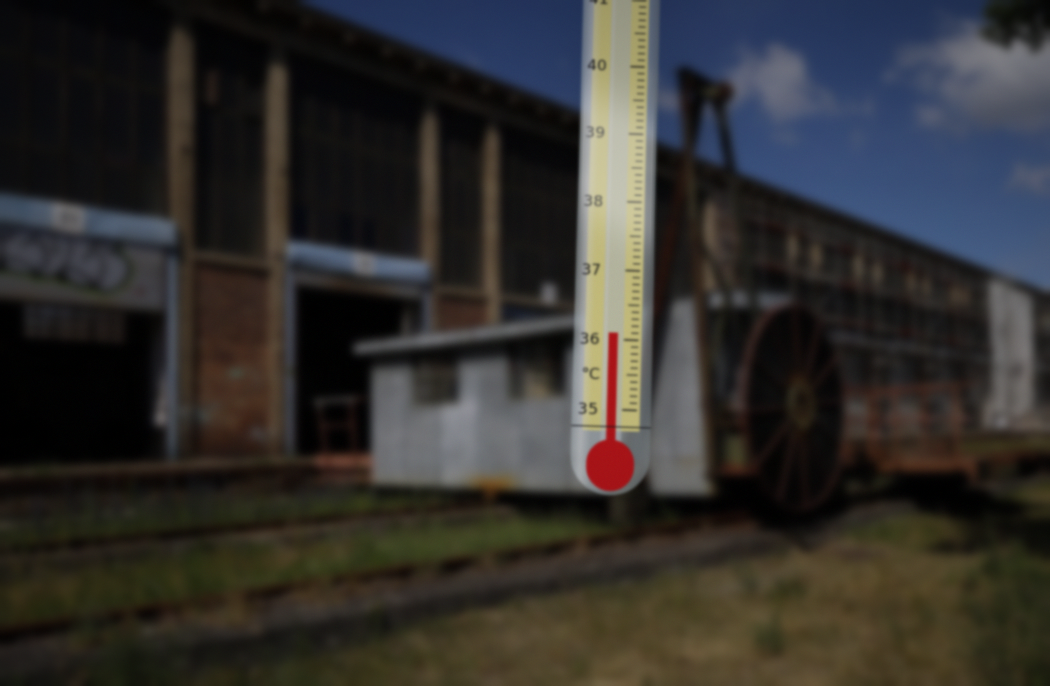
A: 36.1 °C
